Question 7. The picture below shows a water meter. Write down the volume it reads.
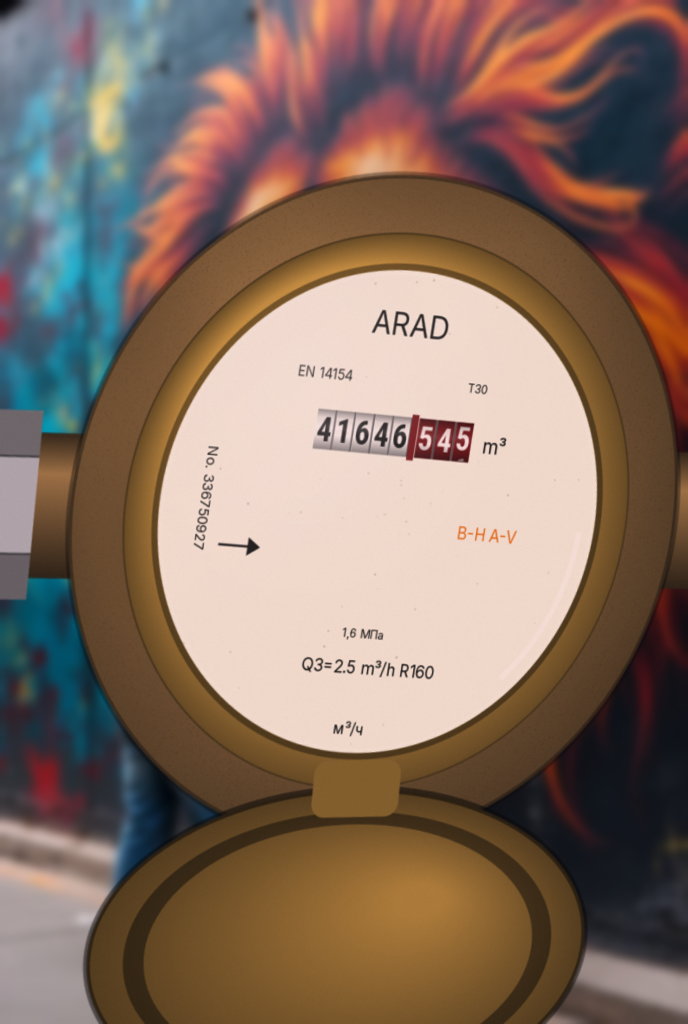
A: 41646.545 m³
